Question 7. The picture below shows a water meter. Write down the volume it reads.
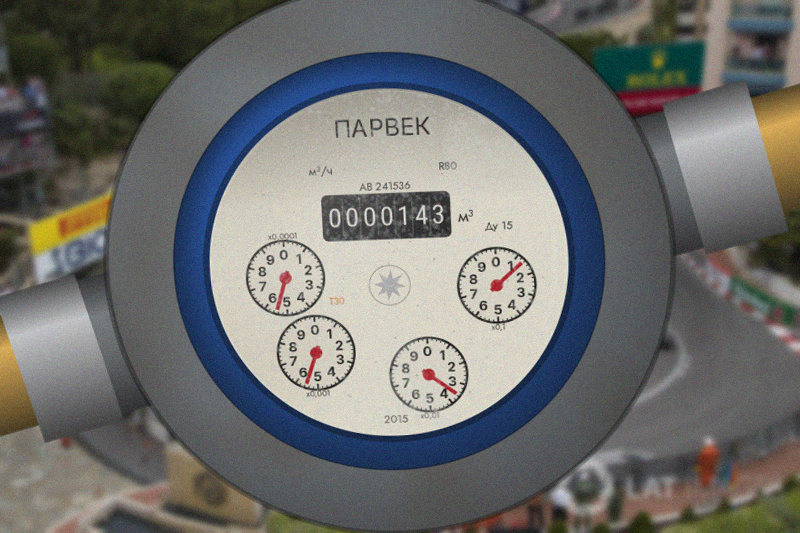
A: 143.1355 m³
